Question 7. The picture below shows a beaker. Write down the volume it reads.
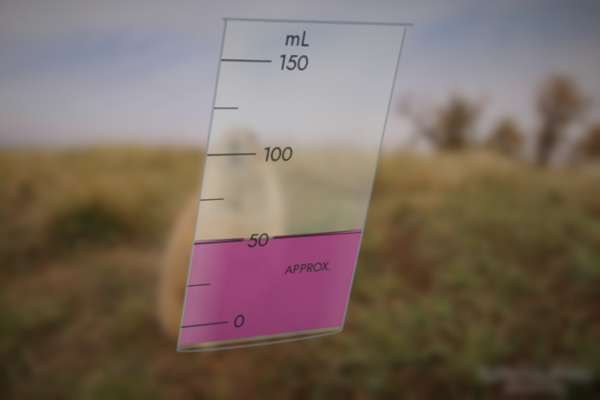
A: 50 mL
